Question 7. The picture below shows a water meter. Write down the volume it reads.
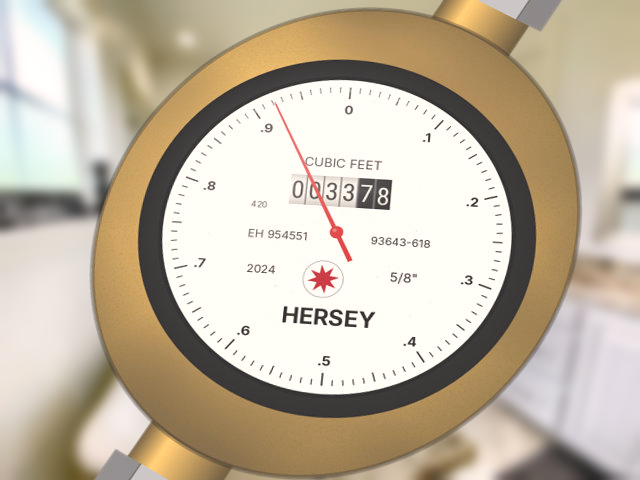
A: 3377.92 ft³
